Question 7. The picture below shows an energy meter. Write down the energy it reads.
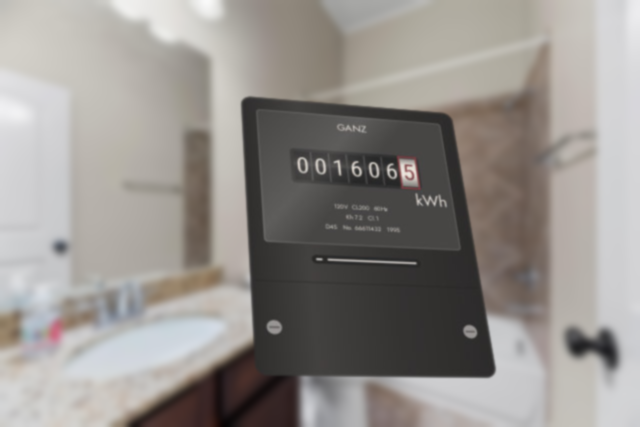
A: 1606.5 kWh
